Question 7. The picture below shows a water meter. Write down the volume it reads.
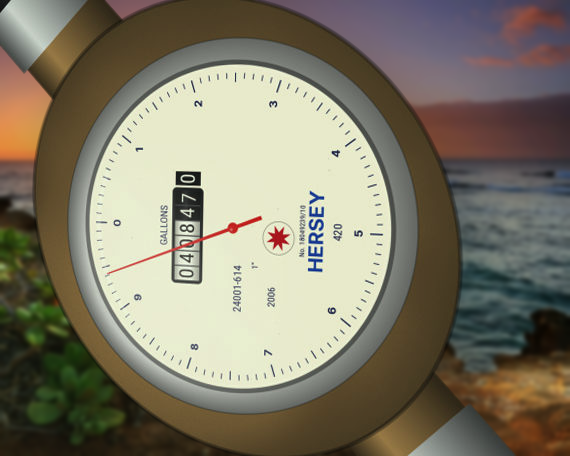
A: 408469.4 gal
